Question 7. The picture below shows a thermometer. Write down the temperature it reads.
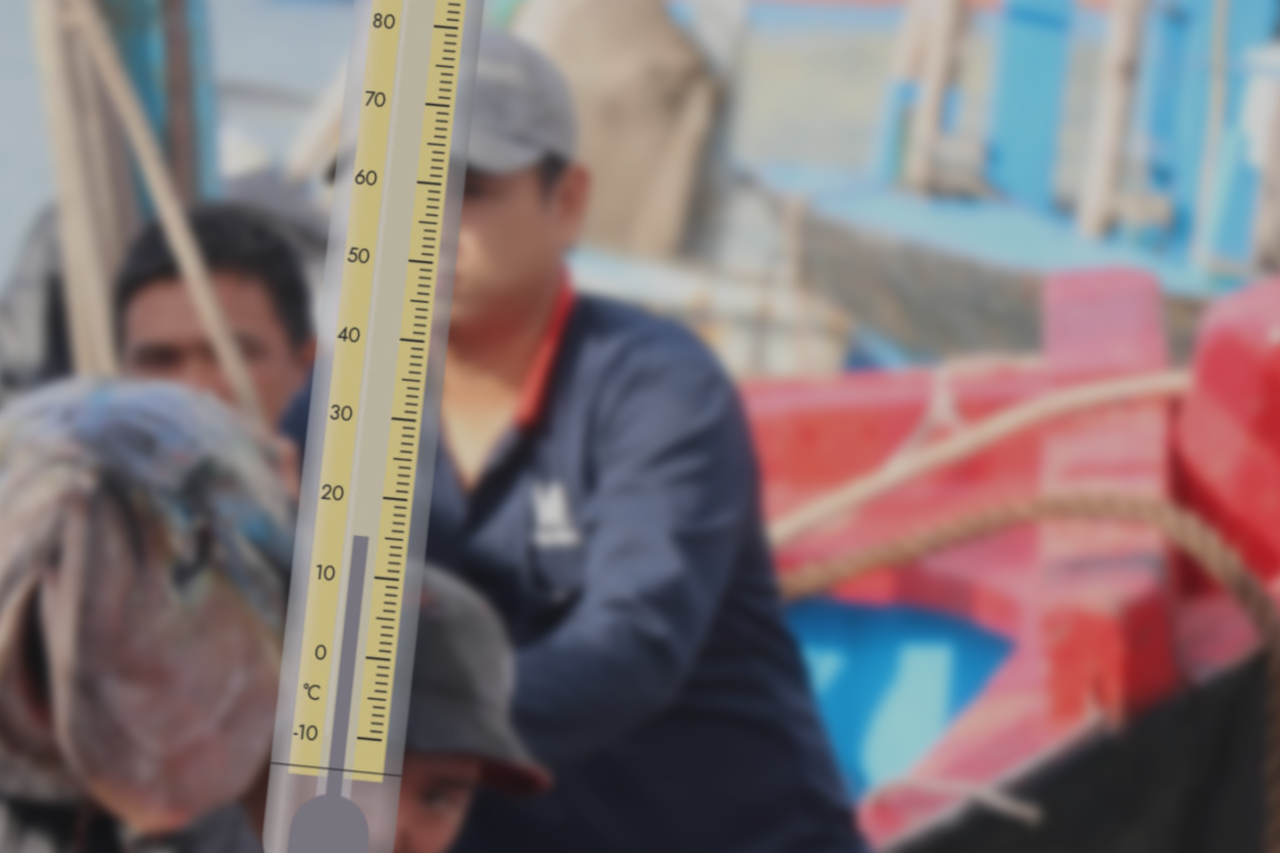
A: 15 °C
